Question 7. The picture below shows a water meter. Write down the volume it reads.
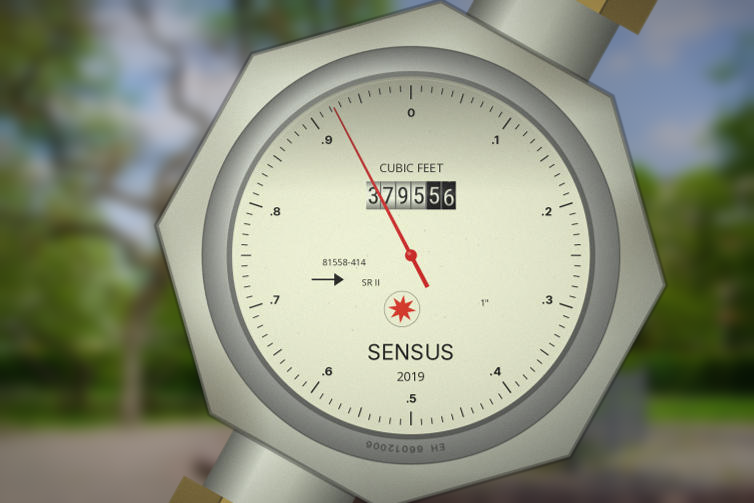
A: 379555.92 ft³
